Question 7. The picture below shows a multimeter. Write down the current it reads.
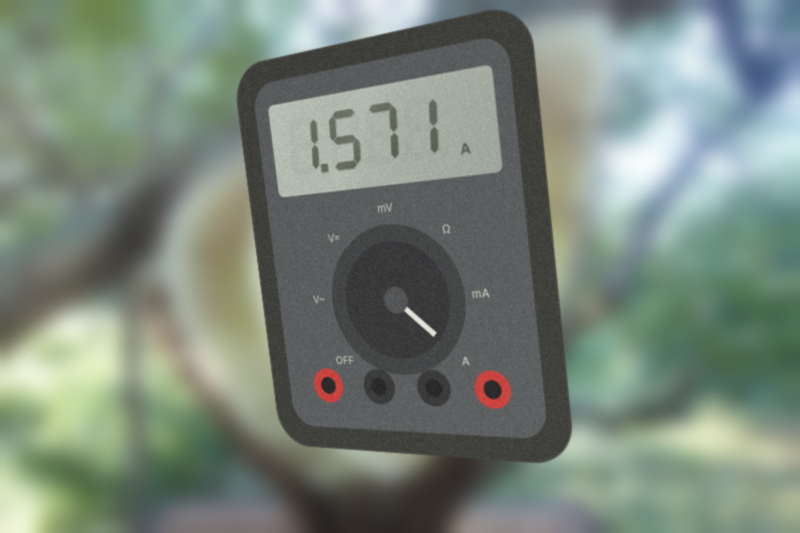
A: 1.571 A
